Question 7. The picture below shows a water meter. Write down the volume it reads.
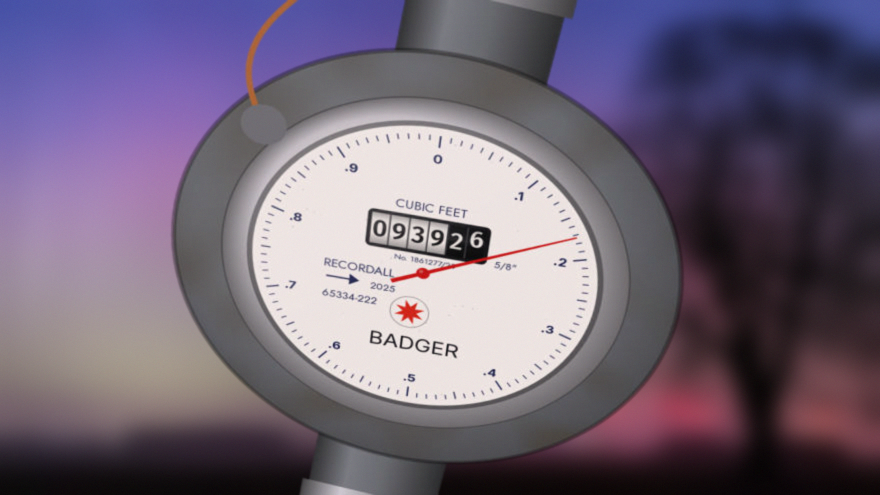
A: 93926.17 ft³
